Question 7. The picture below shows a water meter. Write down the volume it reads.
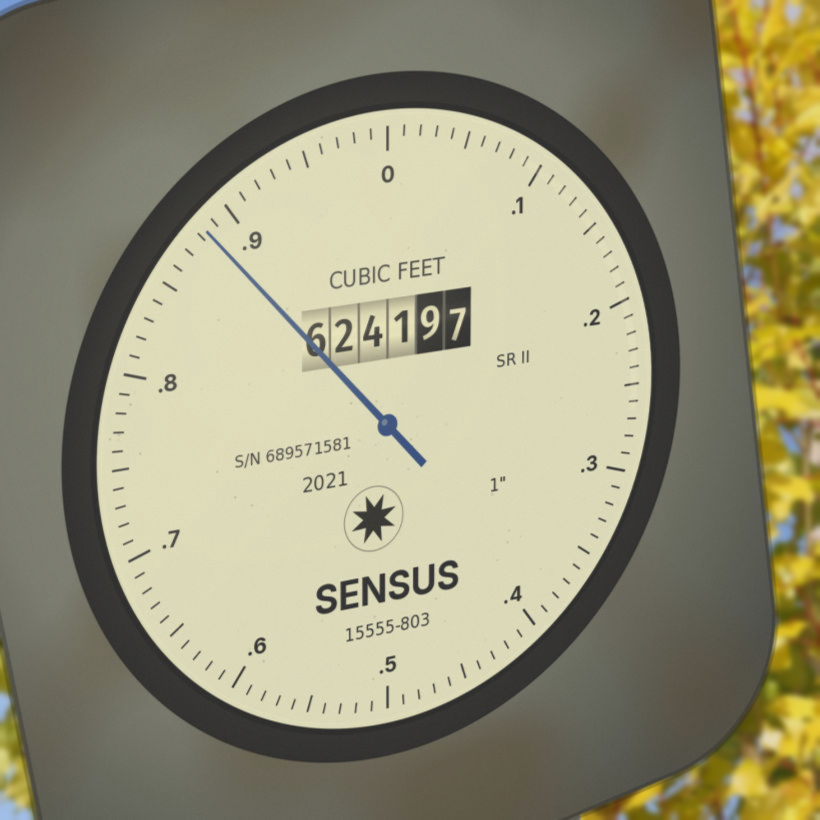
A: 624196.88 ft³
